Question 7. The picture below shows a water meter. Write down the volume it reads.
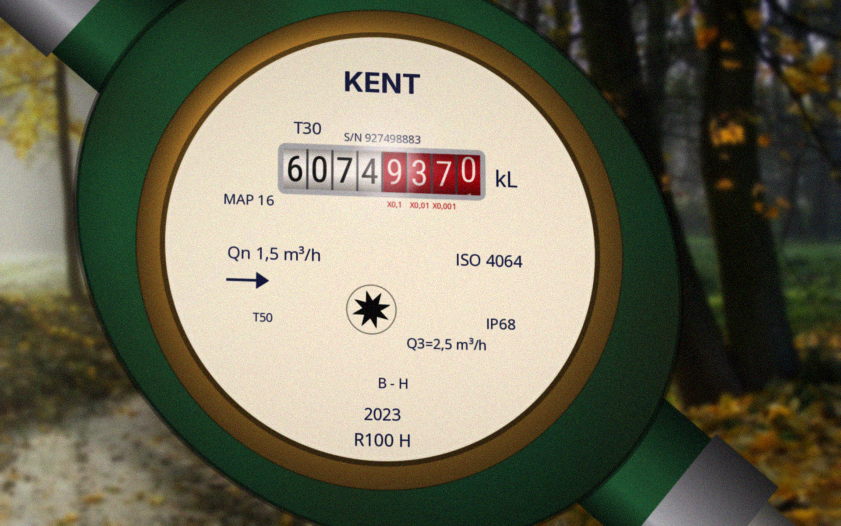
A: 6074.9370 kL
